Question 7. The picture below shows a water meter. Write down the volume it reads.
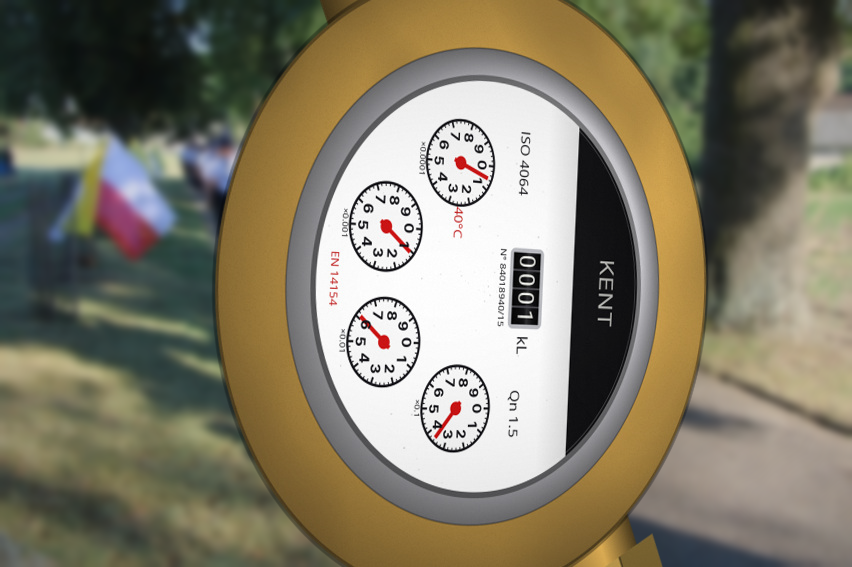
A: 1.3610 kL
